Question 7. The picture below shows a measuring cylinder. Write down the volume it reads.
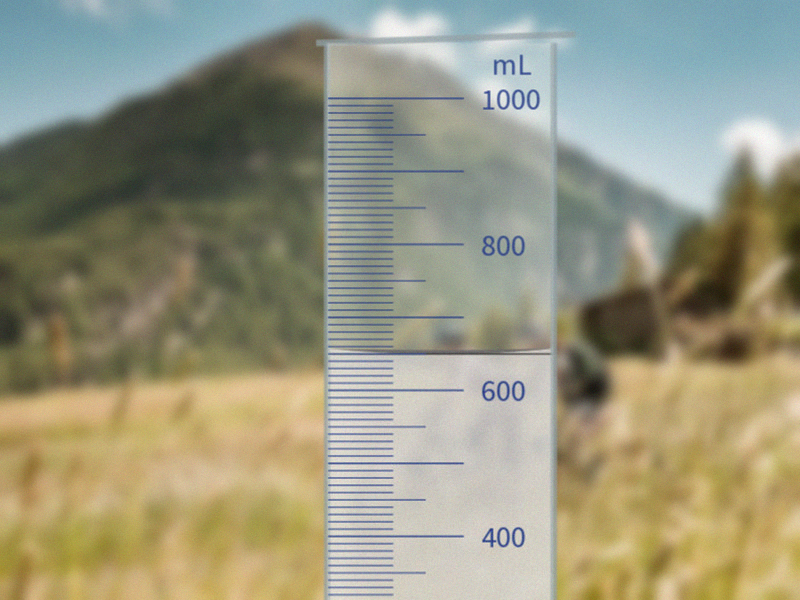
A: 650 mL
